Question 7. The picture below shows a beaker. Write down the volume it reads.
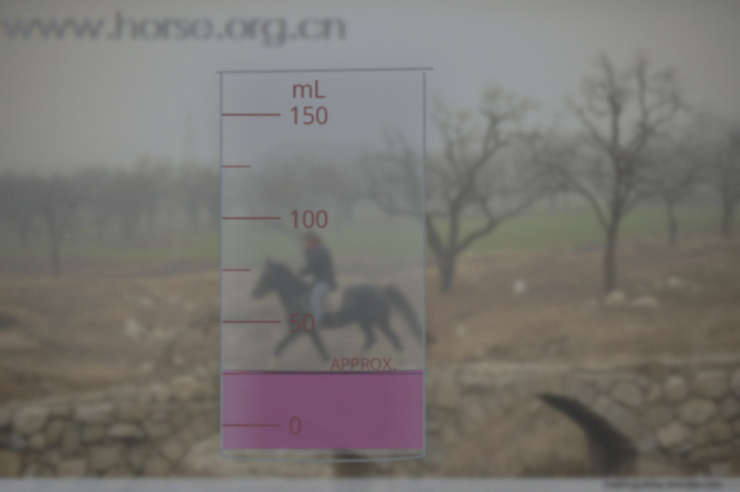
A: 25 mL
